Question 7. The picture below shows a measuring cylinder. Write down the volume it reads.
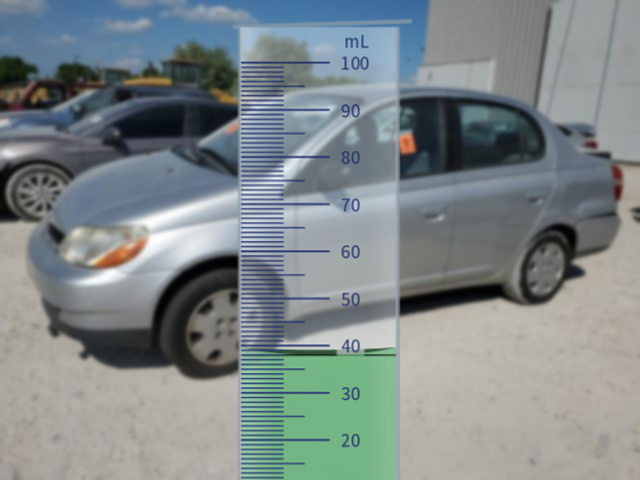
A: 38 mL
